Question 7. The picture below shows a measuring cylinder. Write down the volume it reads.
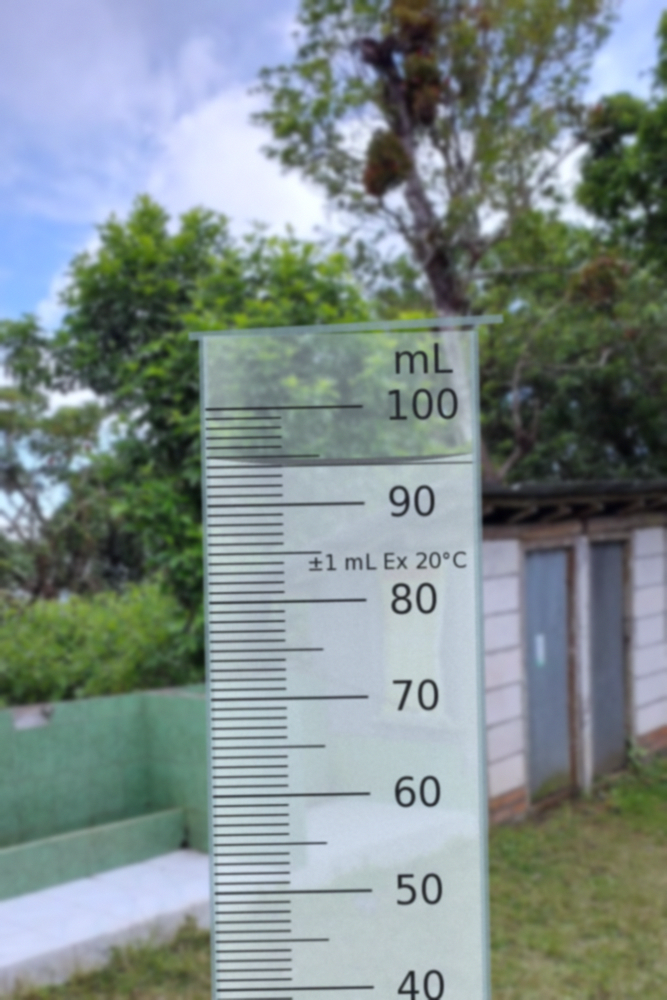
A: 94 mL
